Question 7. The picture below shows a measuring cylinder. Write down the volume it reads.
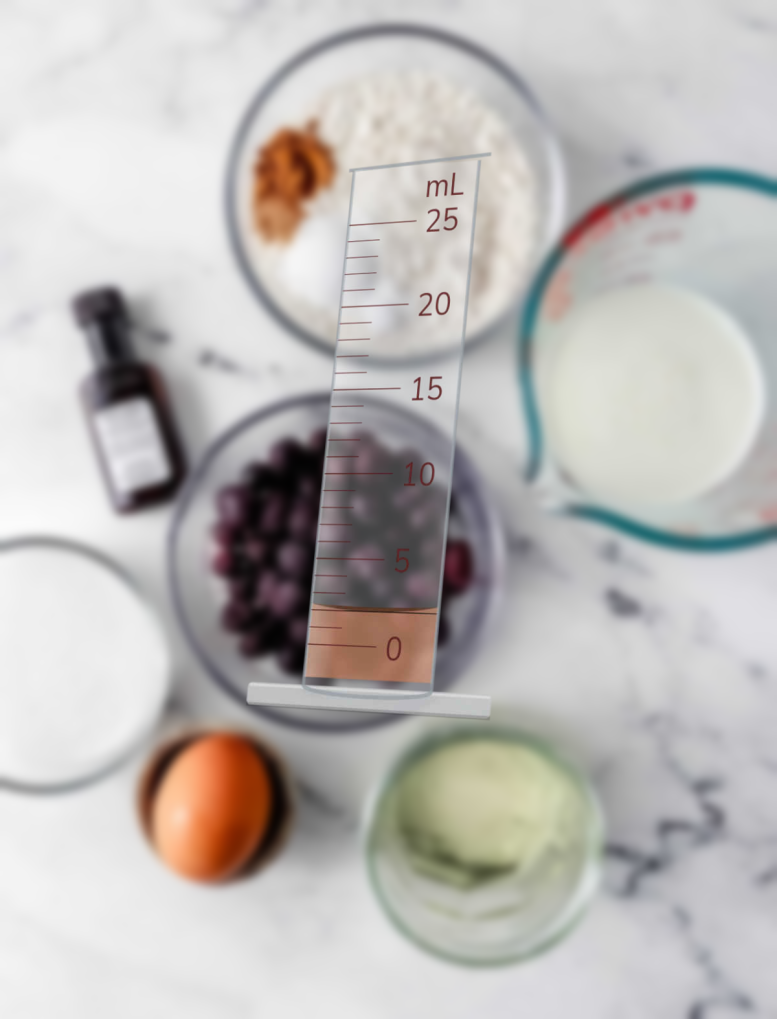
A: 2 mL
